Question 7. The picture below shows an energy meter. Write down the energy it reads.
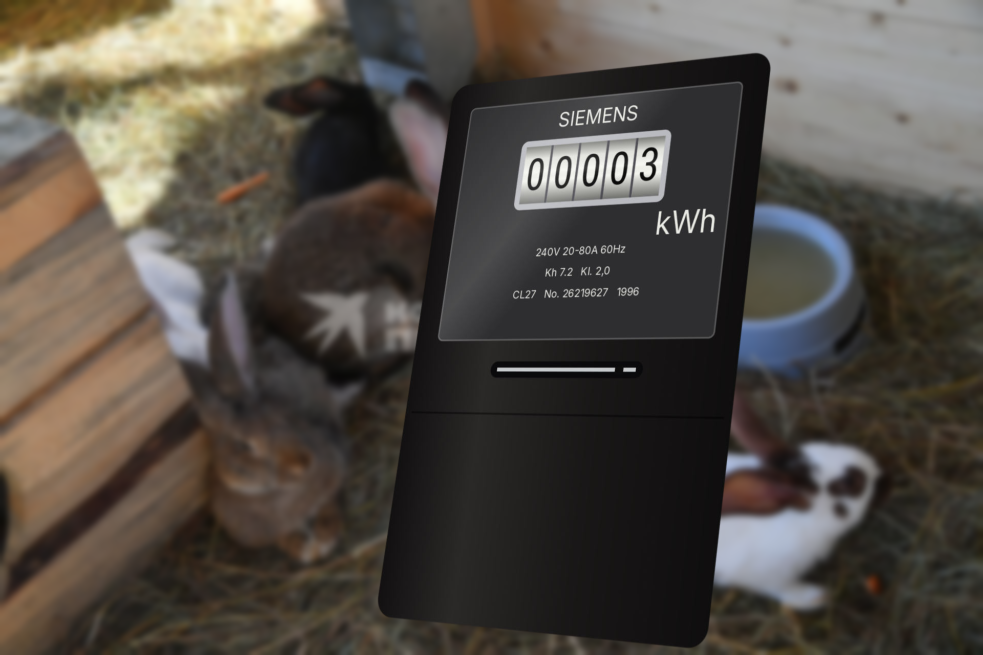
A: 3 kWh
